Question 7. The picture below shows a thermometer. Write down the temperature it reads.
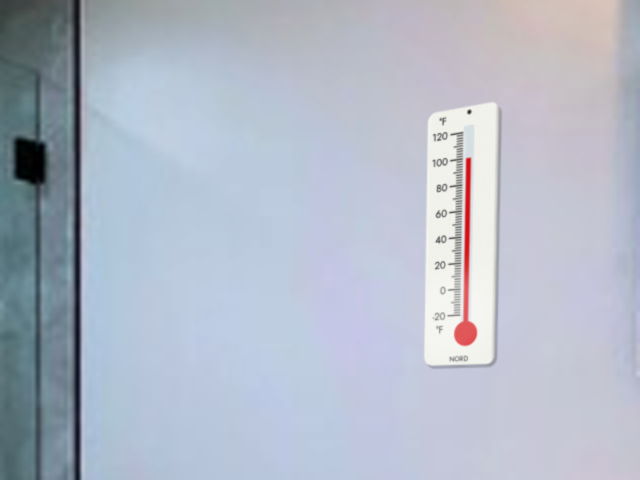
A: 100 °F
